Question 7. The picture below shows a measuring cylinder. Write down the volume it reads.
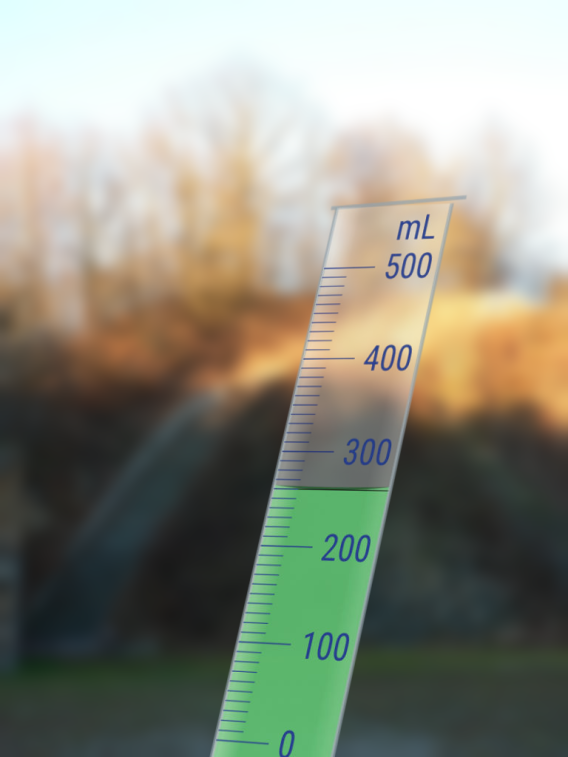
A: 260 mL
